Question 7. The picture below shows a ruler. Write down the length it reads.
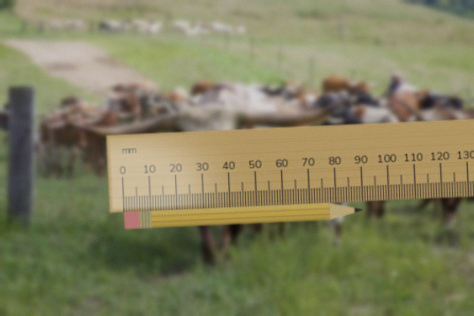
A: 90 mm
